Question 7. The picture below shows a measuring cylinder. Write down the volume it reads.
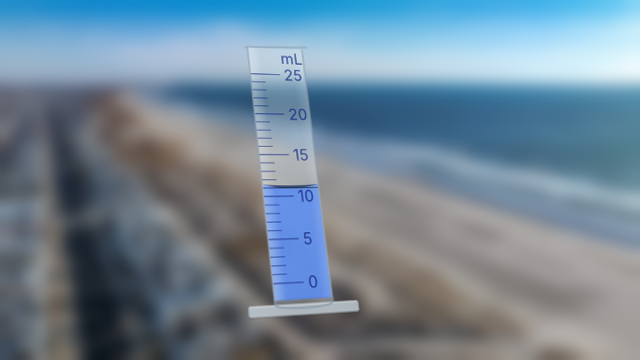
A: 11 mL
